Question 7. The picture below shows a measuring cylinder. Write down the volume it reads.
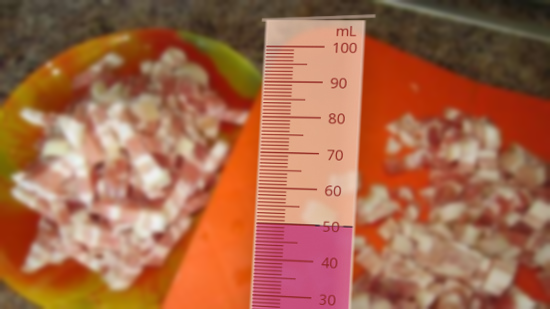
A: 50 mL
